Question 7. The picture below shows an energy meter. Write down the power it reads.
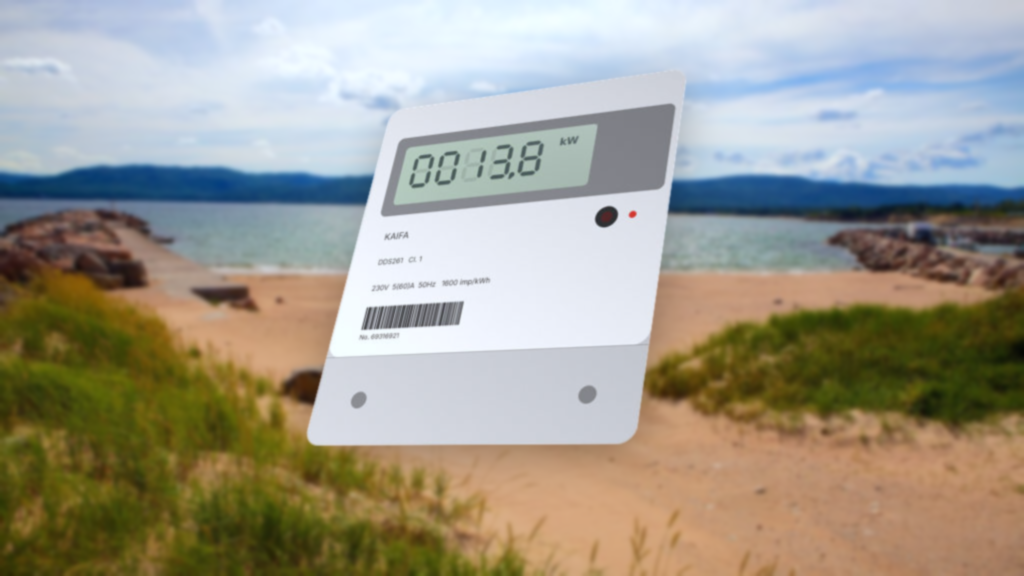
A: 13.8 kW
